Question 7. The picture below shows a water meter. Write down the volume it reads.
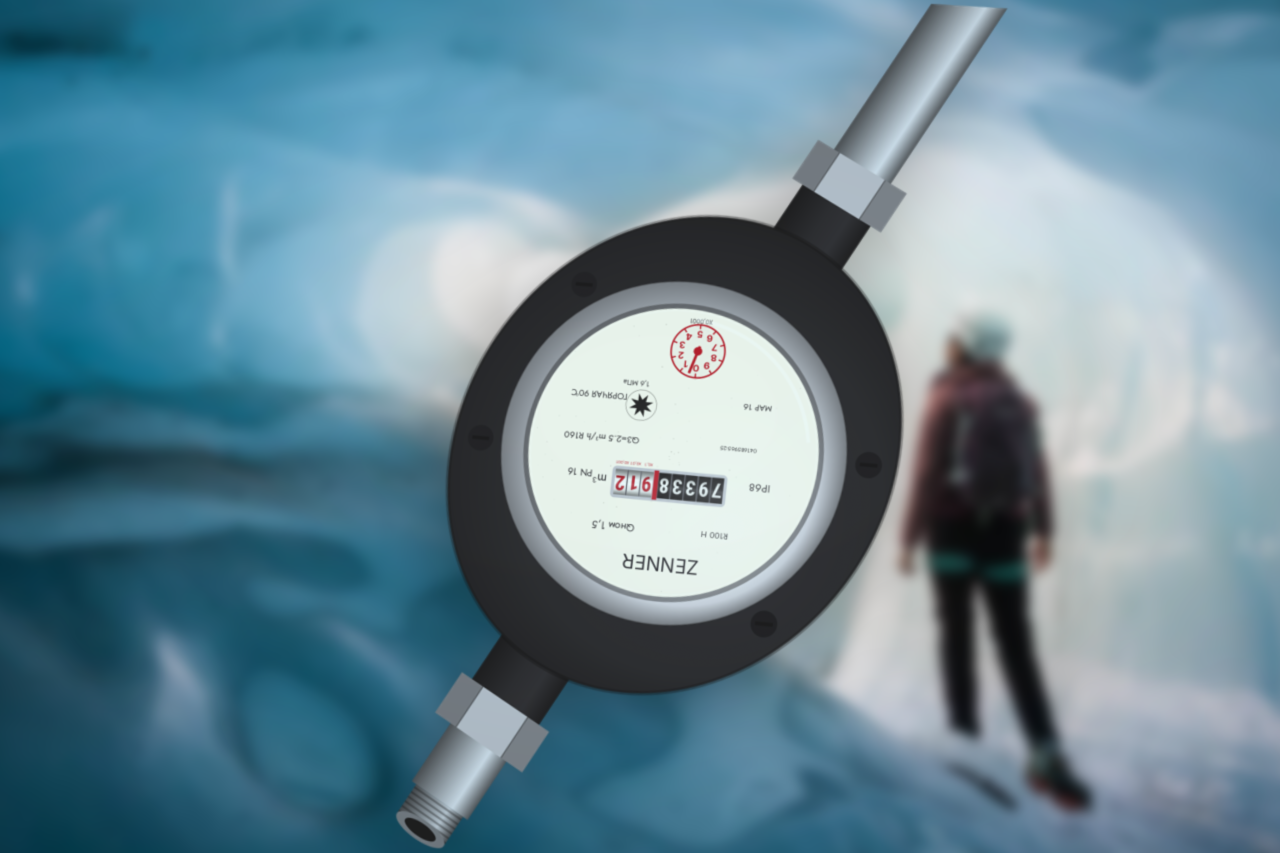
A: 79338.9120 m³
